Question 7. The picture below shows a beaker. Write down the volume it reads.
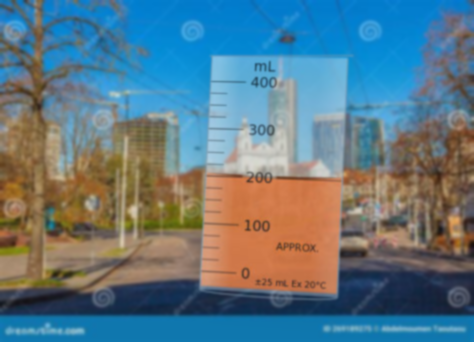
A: 200 mL
